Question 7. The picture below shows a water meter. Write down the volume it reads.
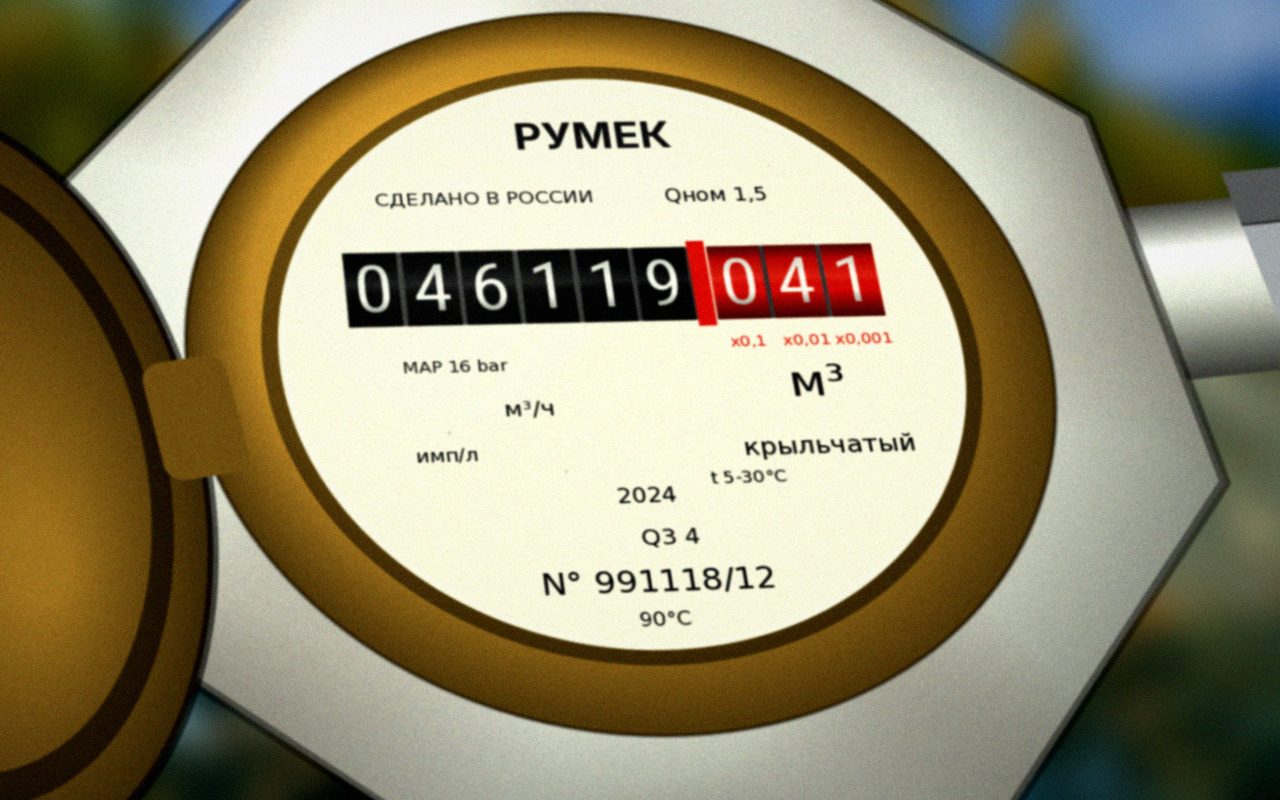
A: 46119.041 m³
